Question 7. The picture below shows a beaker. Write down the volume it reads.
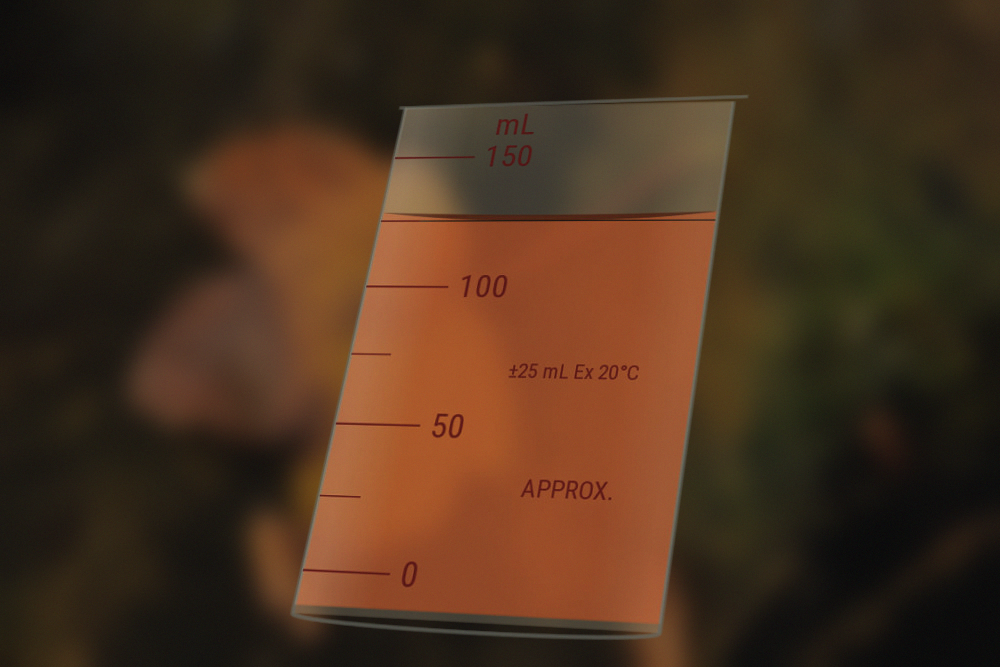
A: 125 mL
